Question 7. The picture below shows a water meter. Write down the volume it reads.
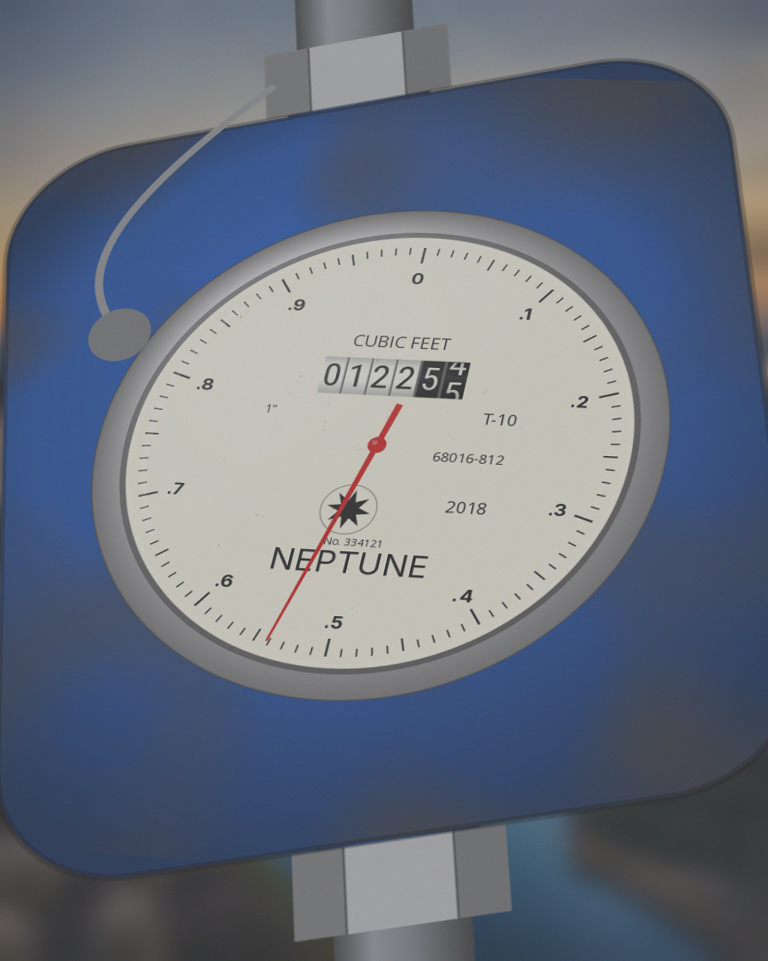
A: 12254.54 ft³
